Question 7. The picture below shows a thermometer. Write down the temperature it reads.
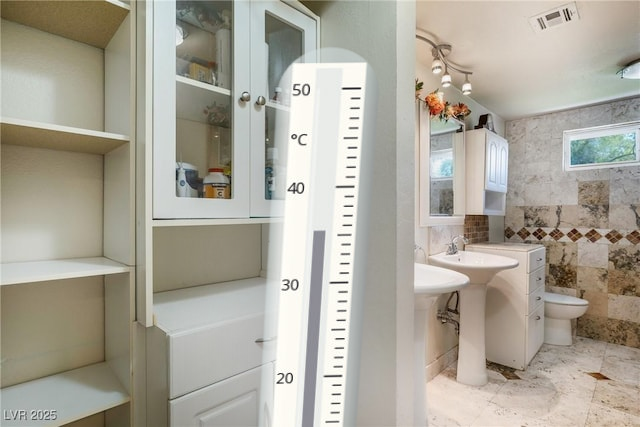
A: 35.5 °C
